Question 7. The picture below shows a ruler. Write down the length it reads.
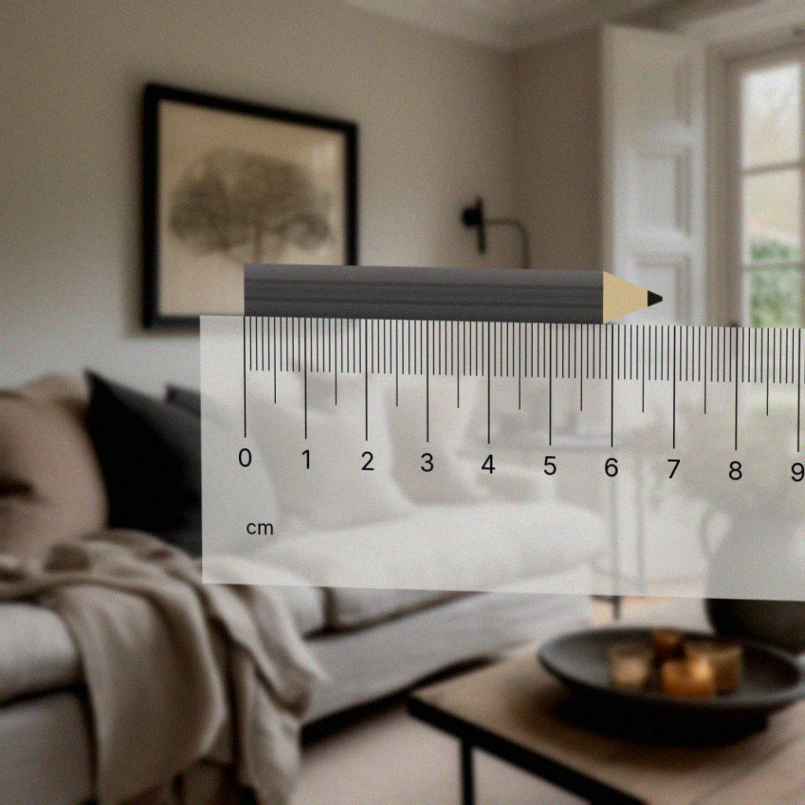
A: 6.8 cm
